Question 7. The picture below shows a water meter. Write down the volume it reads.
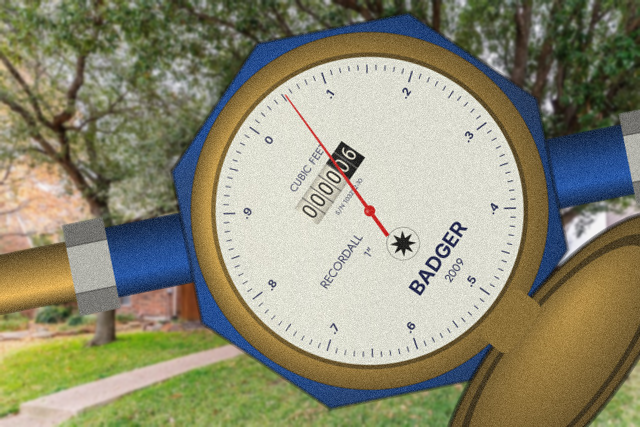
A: 6.05 ft³
